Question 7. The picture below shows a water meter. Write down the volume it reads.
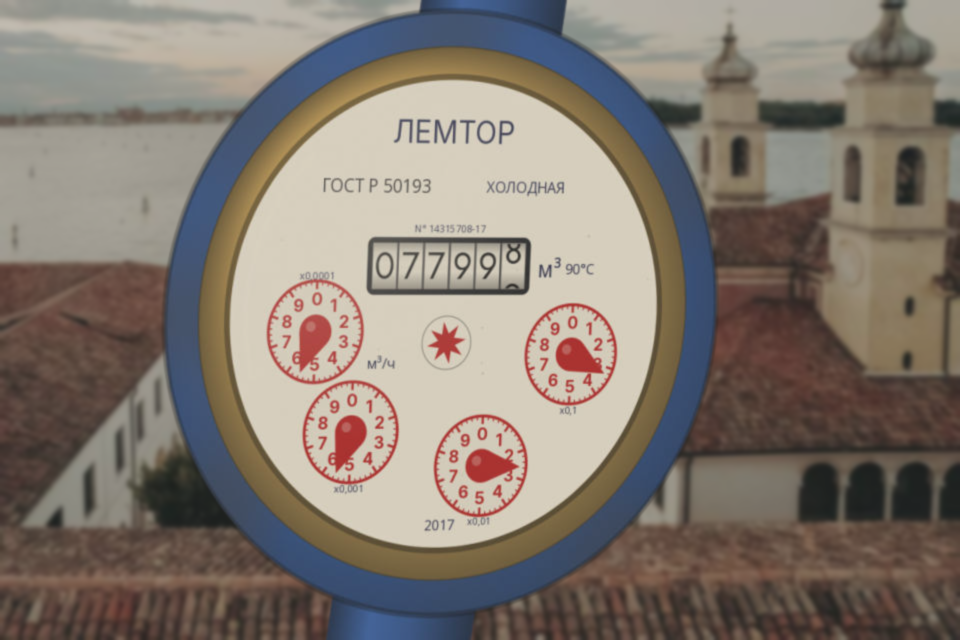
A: 77998.3255 m³
